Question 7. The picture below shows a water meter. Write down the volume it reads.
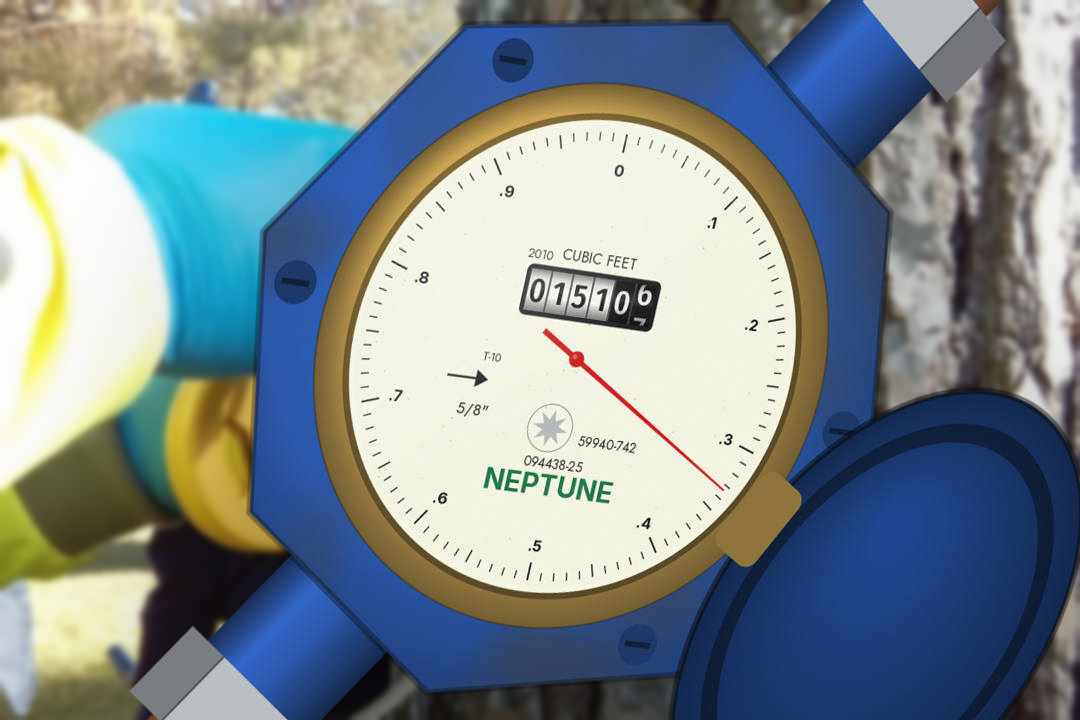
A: 15106.33 ft³
